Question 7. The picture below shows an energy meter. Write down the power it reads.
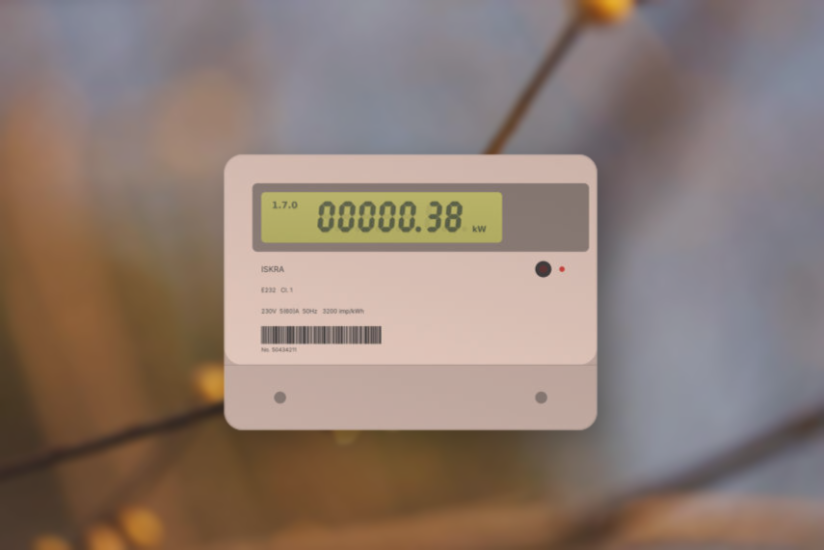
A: 0.38 kW
